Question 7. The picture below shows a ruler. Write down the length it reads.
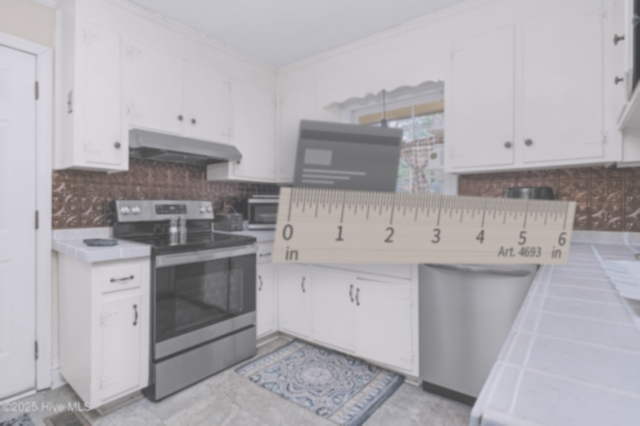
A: 2 in
